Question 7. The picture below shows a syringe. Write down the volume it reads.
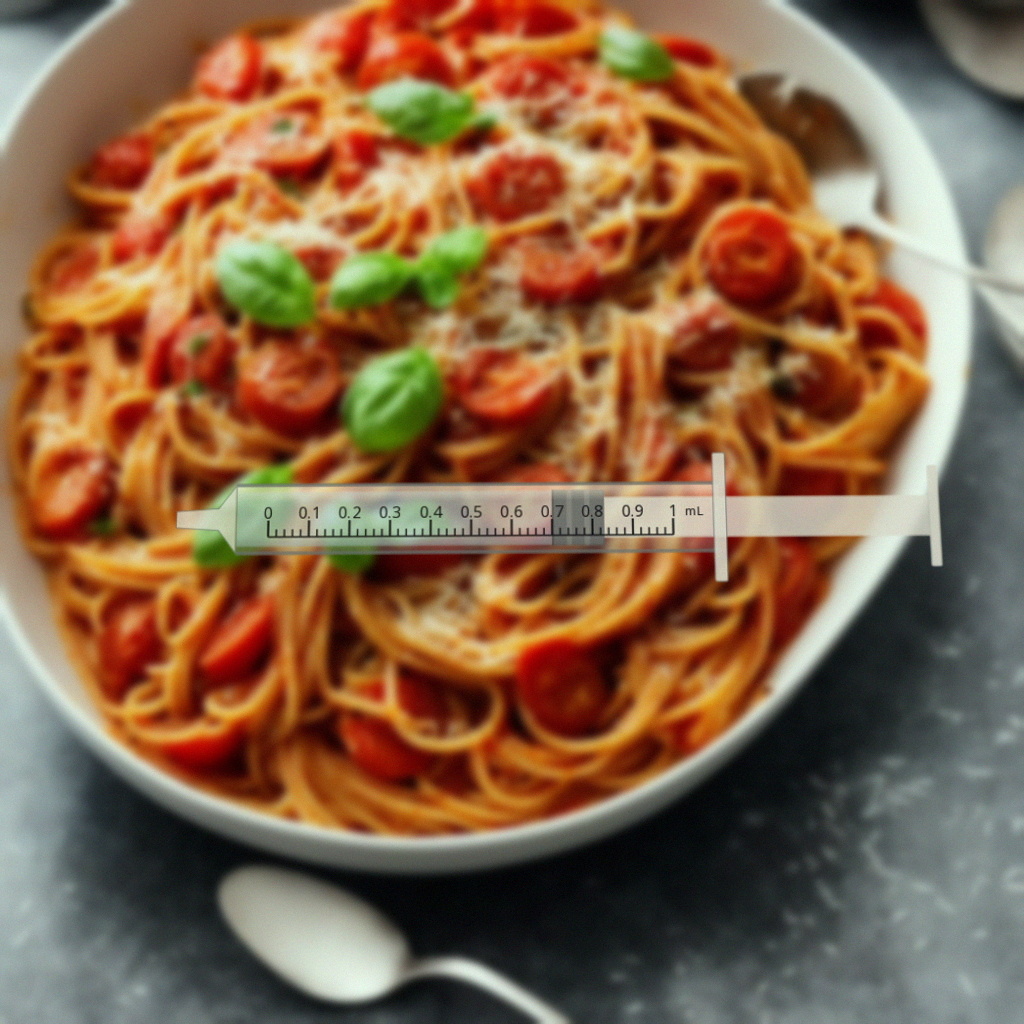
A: 0.7 mL
